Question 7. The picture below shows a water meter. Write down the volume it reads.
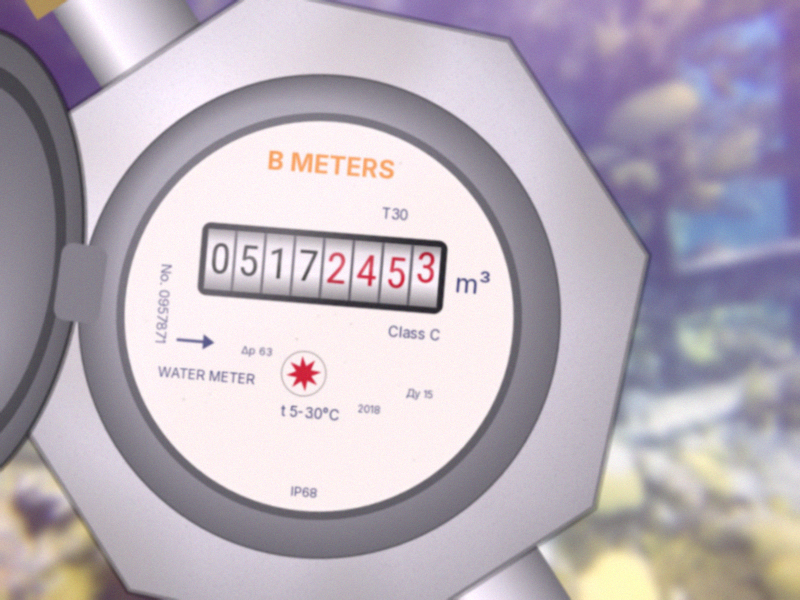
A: 517.2453 m³
